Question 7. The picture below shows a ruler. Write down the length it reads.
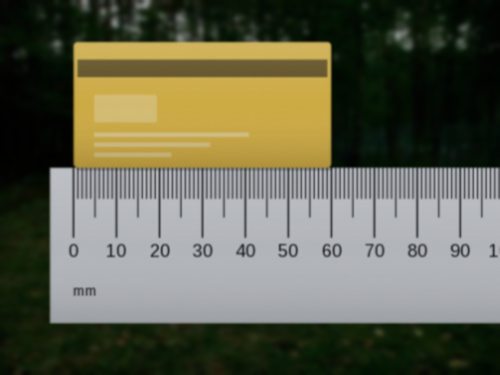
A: 60 mm
